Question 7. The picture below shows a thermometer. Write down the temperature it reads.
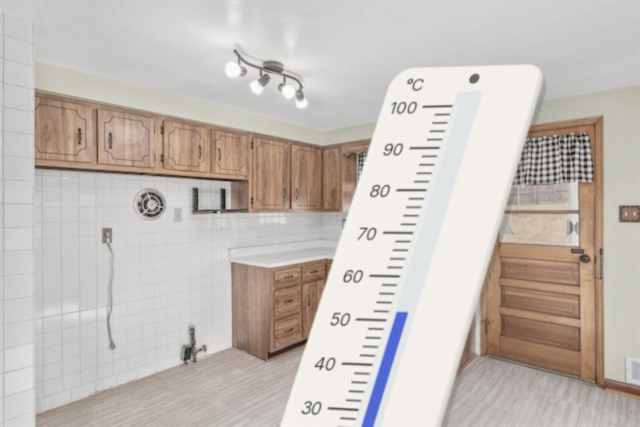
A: 52 °C
